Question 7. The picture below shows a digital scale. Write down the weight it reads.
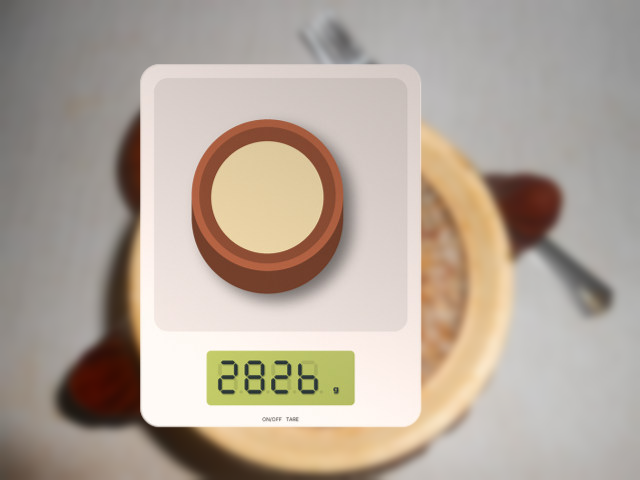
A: 2826 g
